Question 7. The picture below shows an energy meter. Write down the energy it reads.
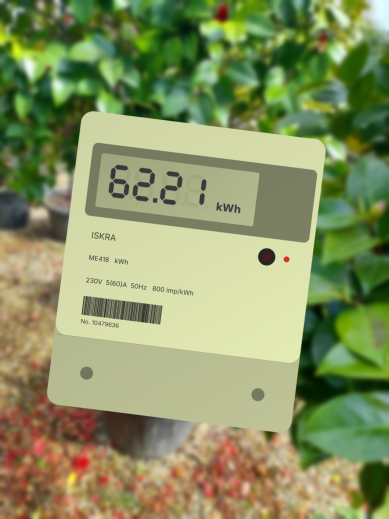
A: 62.21 kWh
